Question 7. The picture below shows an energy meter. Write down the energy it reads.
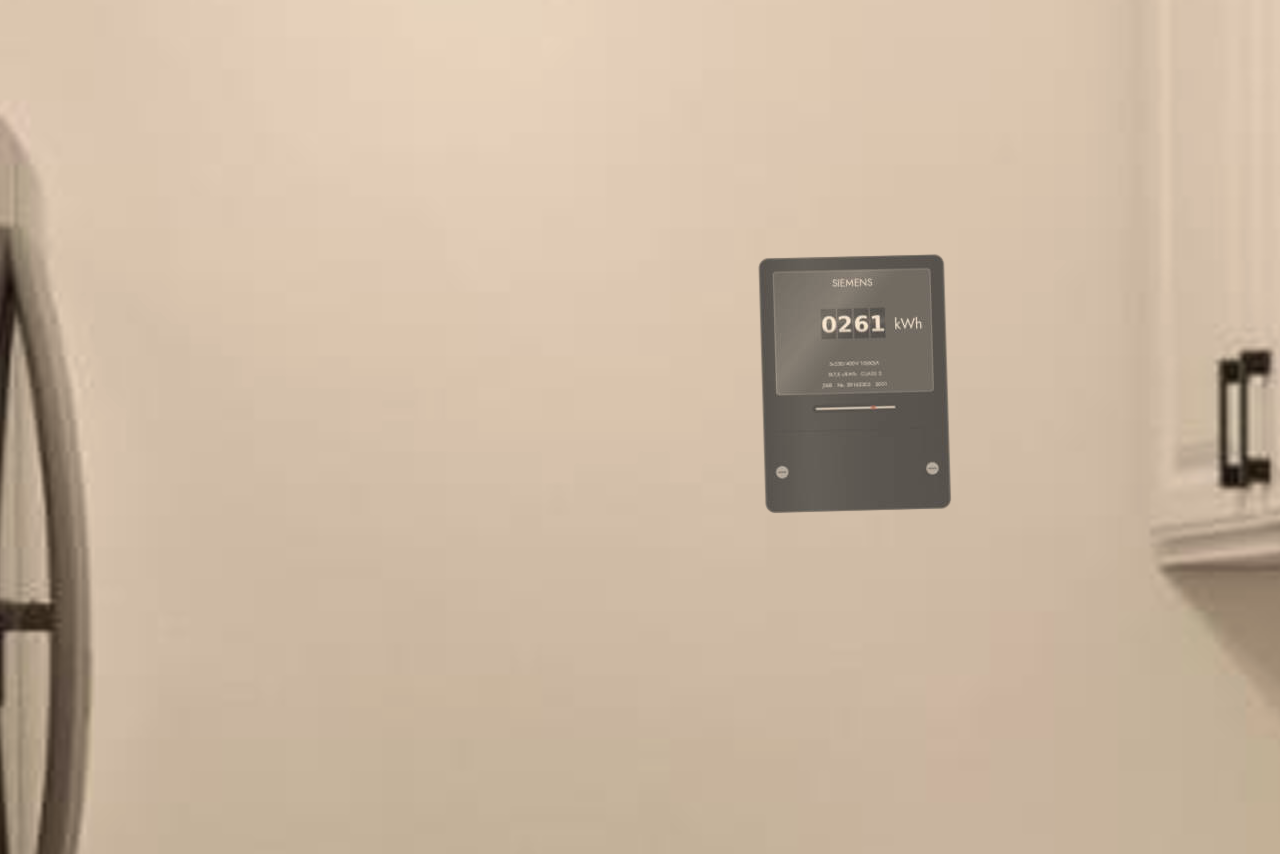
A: 261 kWh
